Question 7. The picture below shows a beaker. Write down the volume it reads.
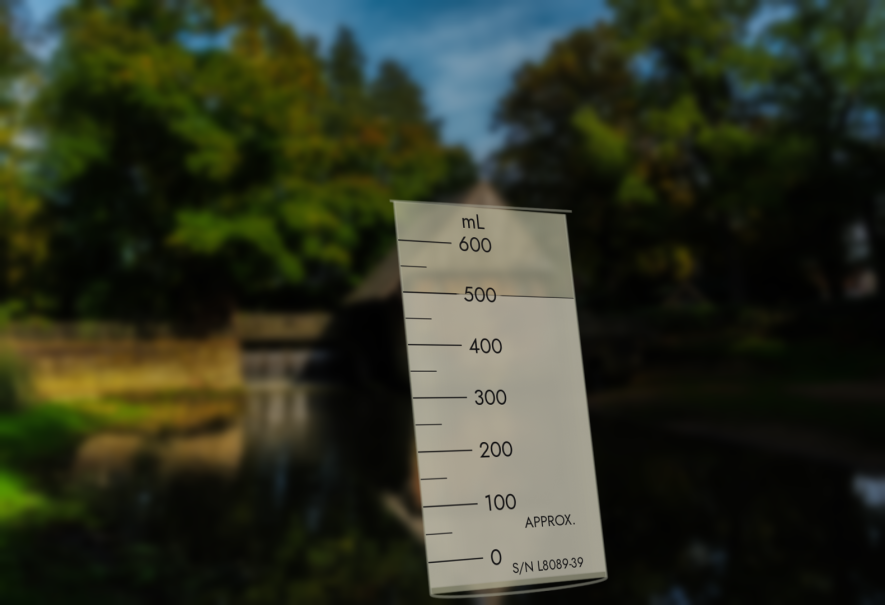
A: 500 mL
